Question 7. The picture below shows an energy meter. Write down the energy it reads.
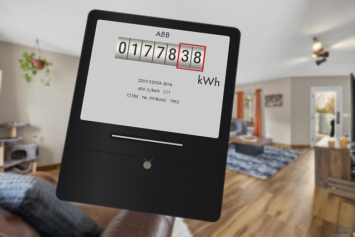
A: 1778.38 kWh
